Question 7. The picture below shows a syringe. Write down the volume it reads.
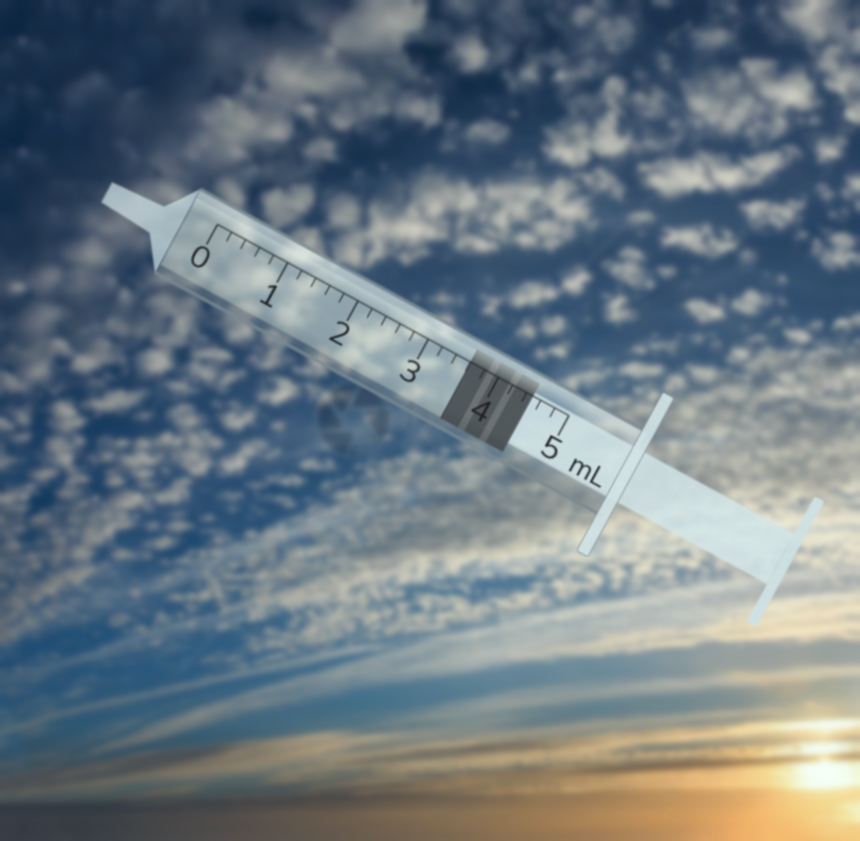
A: 3.6 mL
